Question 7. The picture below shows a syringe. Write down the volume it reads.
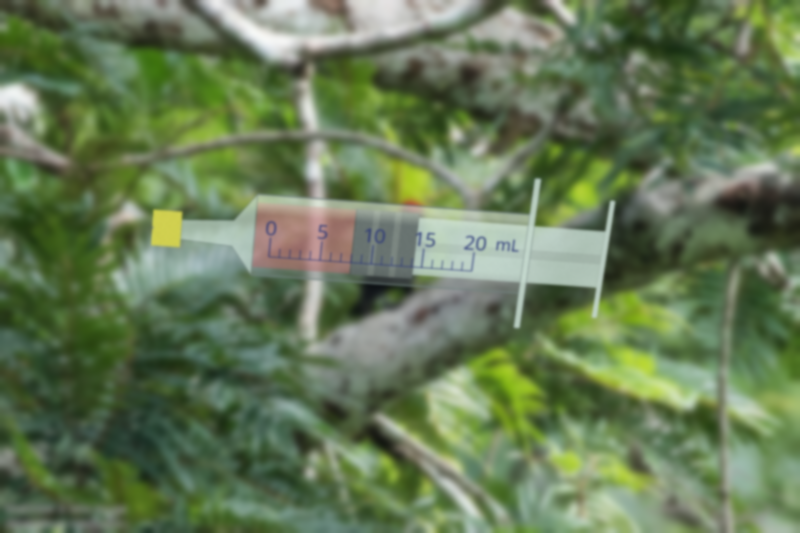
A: 8 mL
